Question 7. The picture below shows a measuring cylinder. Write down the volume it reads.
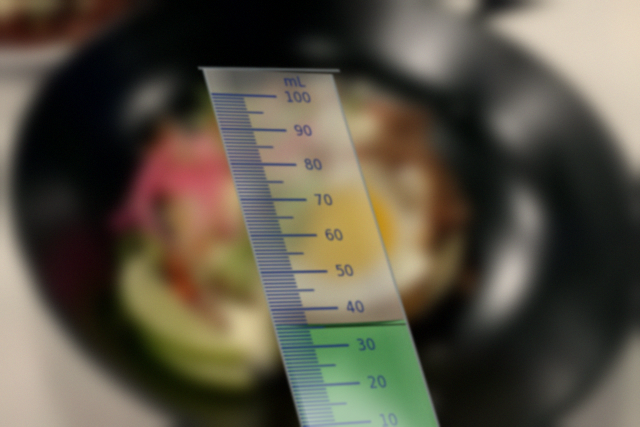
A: 35 mL
